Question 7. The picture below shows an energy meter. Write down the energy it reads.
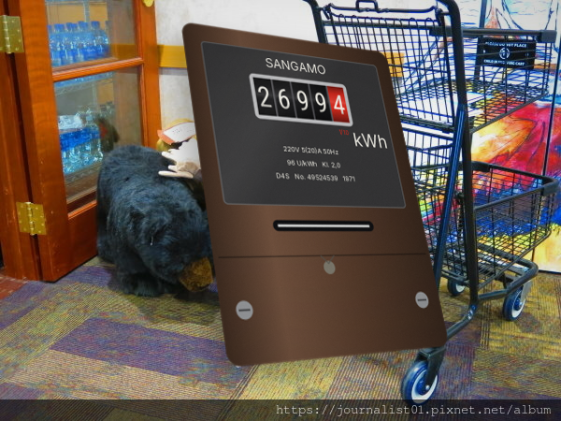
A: 2699.4 kWh
